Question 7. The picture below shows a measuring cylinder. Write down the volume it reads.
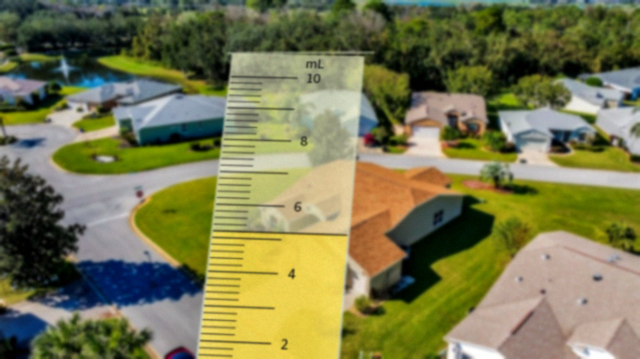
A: 5.2 mL
